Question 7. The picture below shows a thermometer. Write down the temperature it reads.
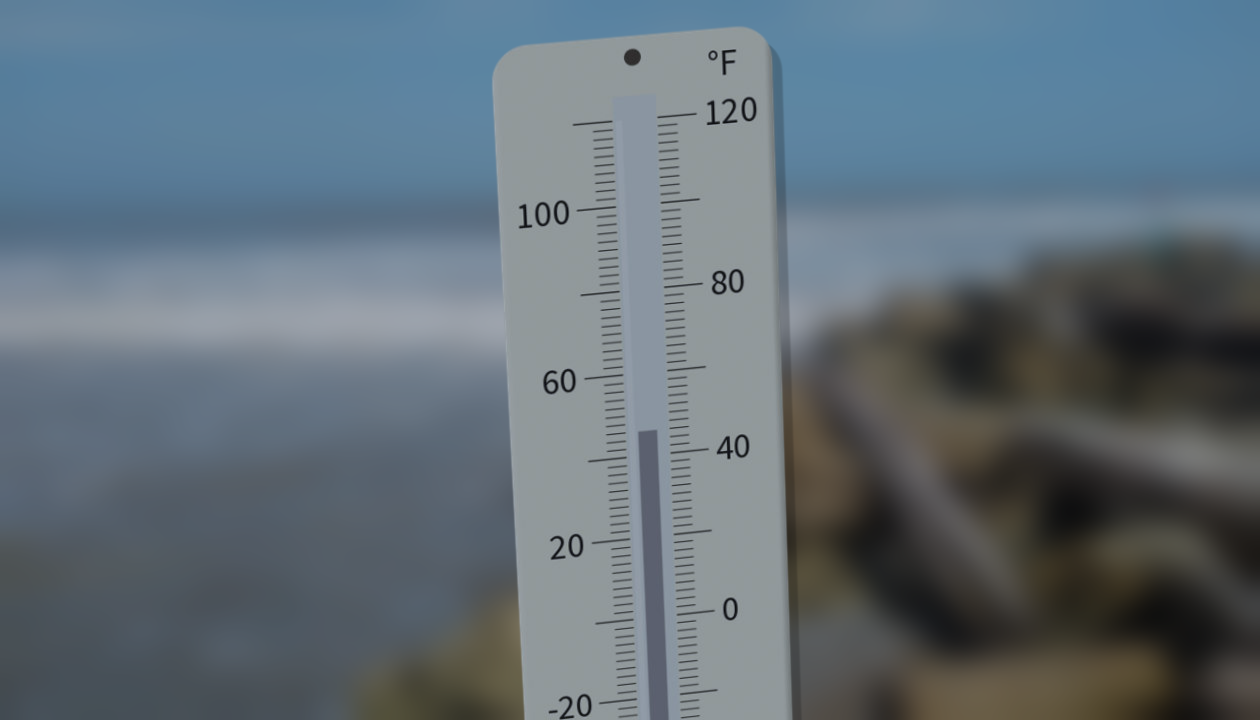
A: 46 °F
